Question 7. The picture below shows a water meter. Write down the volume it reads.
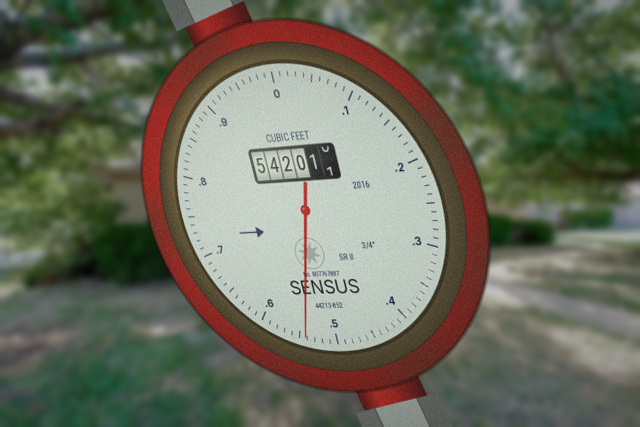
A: 542010.54 ft³
